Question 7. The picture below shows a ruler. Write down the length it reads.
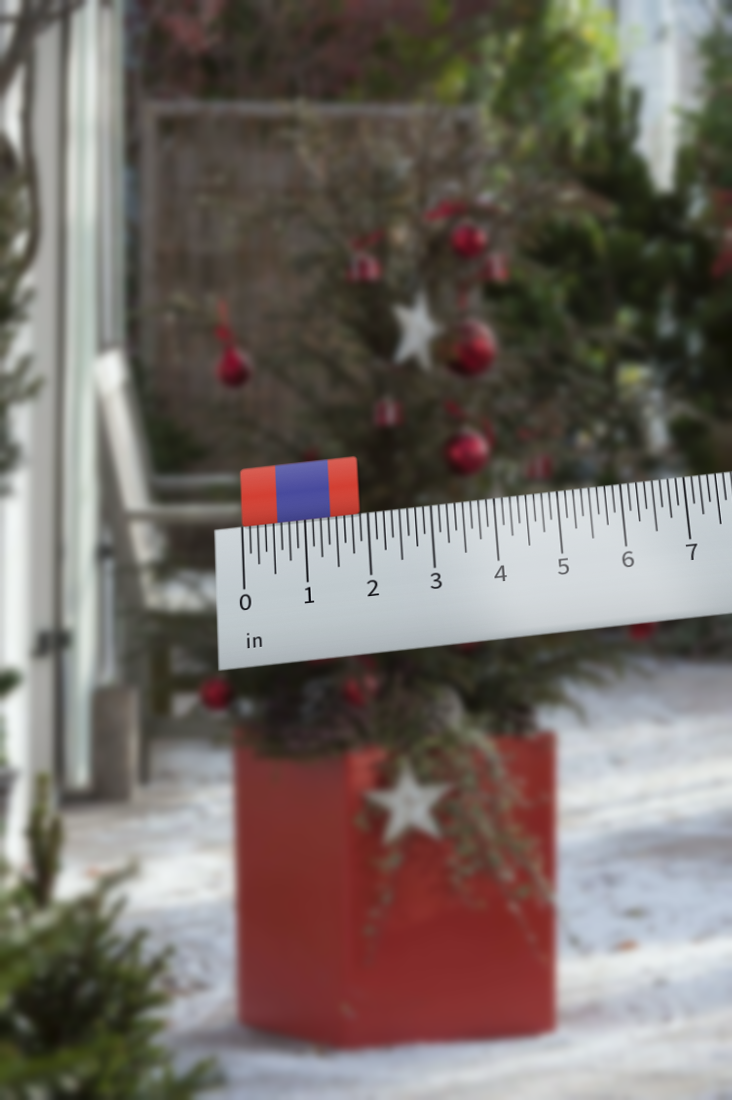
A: 1.875 in
